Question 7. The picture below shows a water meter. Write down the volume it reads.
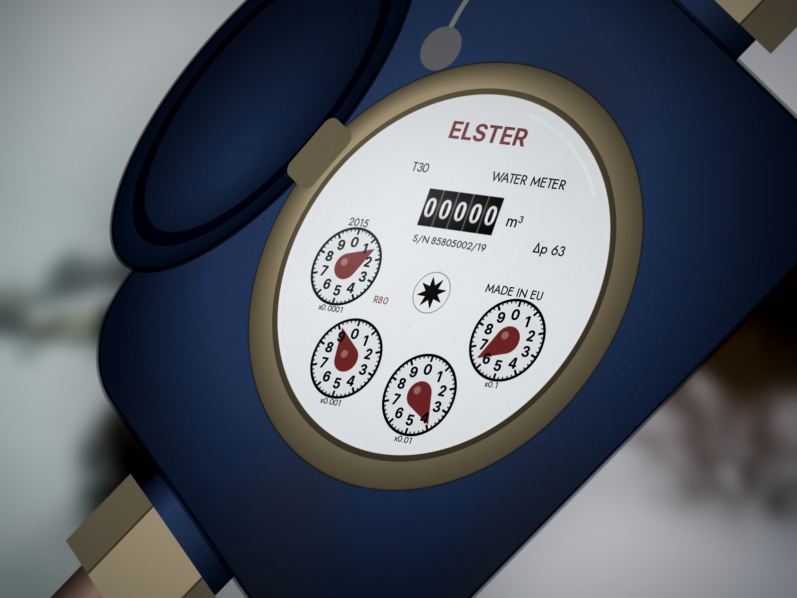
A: 0.6391 m³
